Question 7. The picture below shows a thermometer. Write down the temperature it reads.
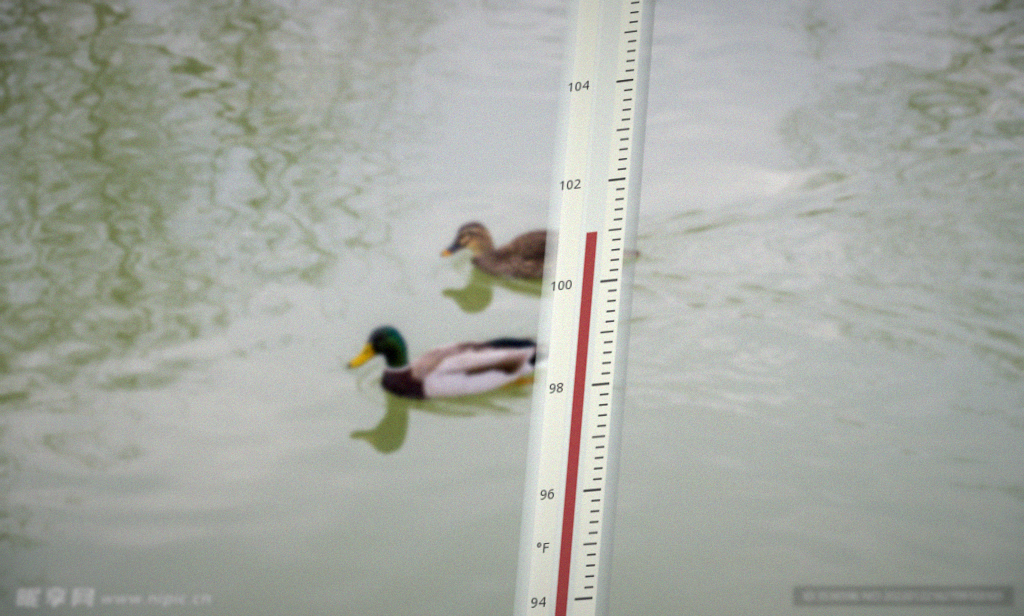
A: 101 °F
